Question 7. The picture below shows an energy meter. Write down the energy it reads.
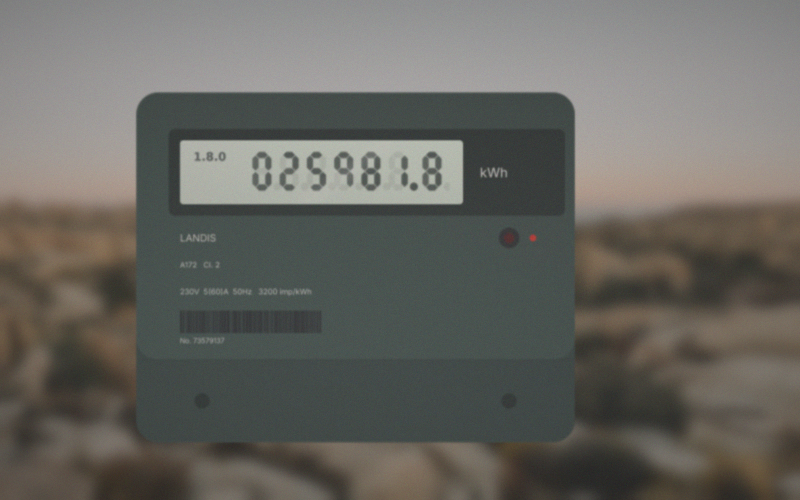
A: 25981.8 kWh
